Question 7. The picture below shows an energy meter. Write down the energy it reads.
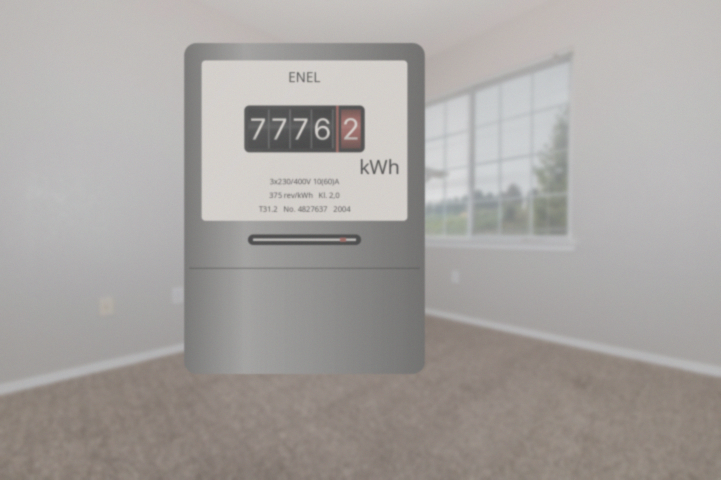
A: 7776.2 kWh
